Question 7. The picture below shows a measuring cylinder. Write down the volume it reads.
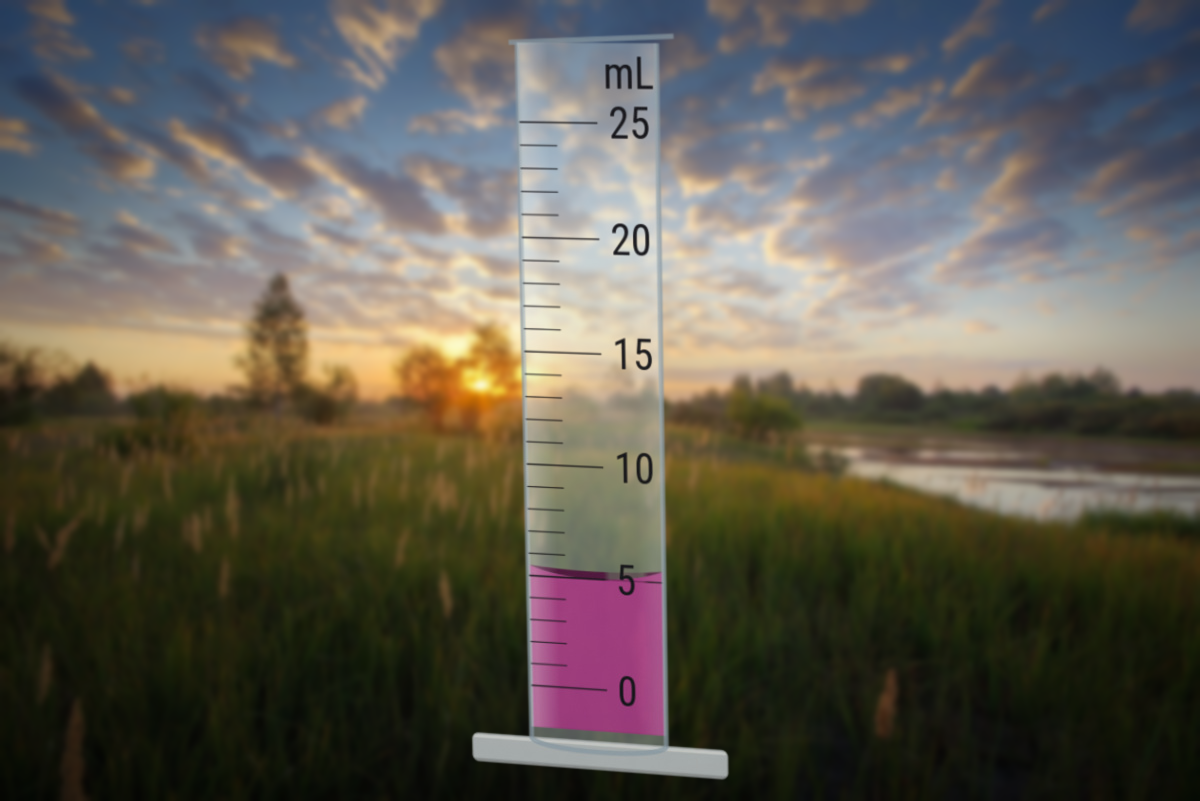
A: 5 mL
